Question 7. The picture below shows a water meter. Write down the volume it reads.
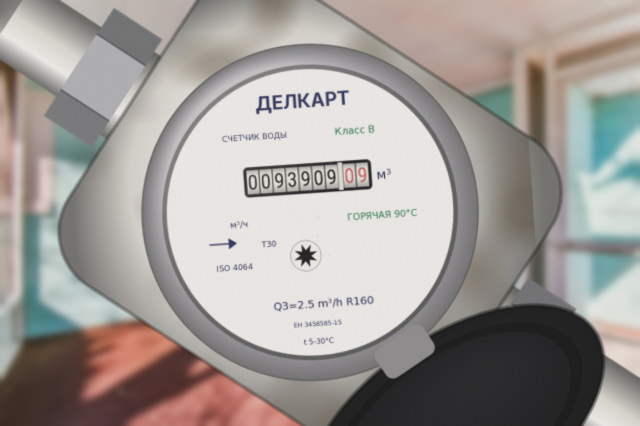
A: 93909.09 m³
